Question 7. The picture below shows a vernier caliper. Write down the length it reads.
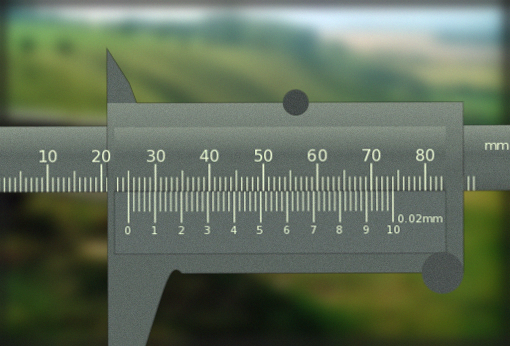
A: 25.0 mm
